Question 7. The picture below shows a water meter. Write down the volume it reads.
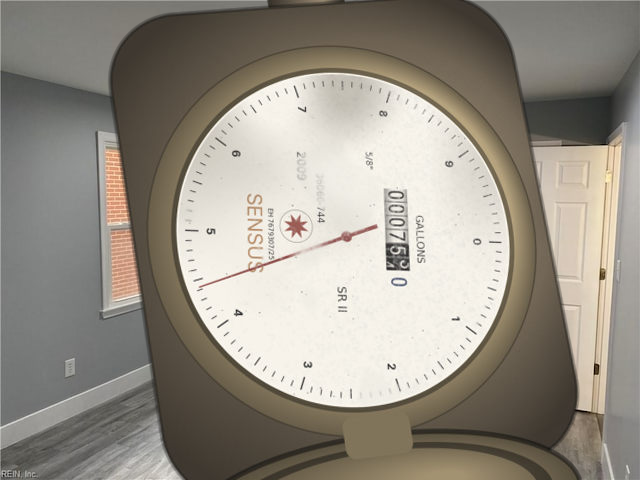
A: 7534.4 gal
